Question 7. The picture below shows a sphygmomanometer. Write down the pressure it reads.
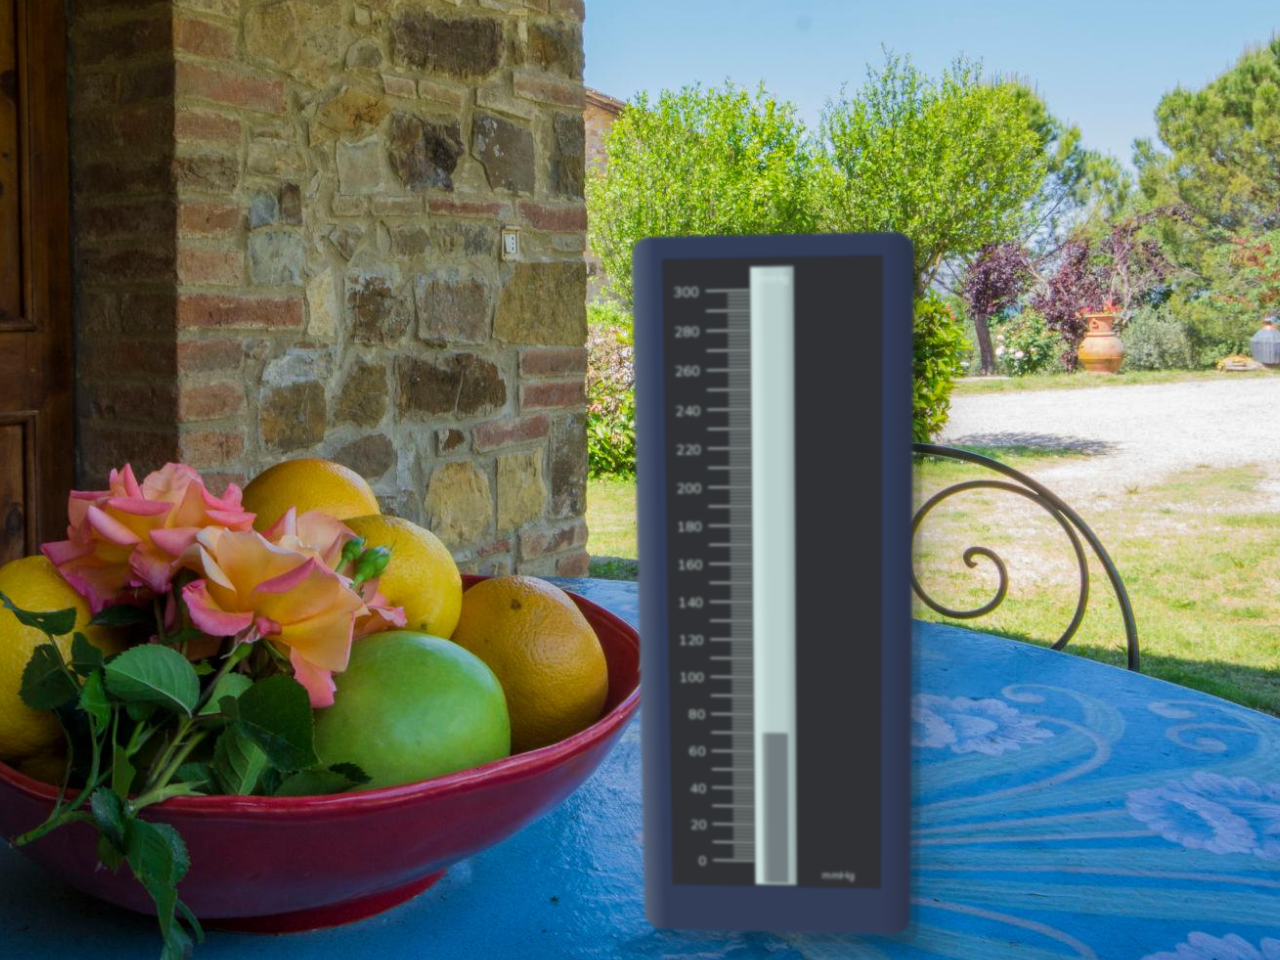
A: 70 mmHg
